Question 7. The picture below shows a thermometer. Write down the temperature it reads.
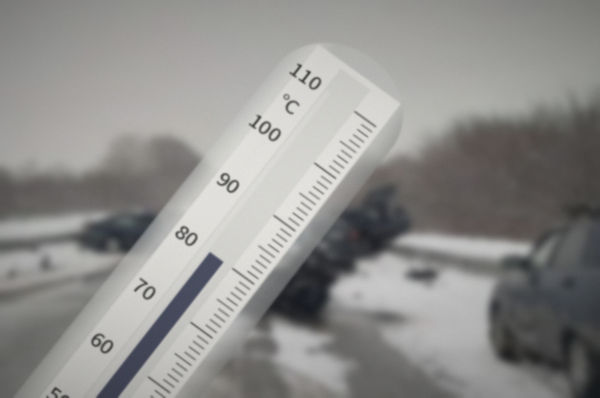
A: 80 °C
